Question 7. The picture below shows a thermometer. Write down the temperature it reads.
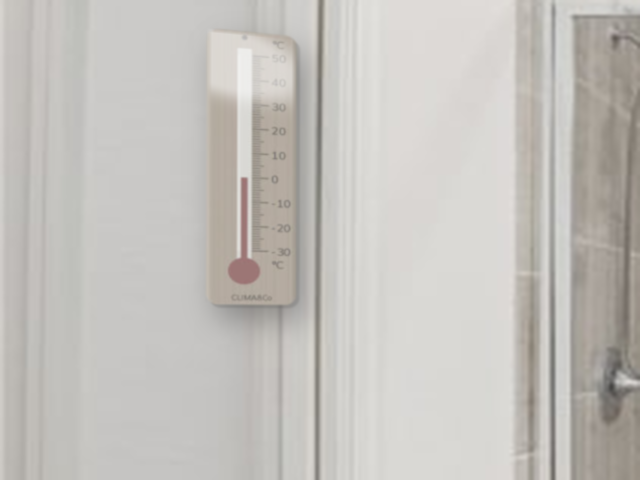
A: 0 °C
